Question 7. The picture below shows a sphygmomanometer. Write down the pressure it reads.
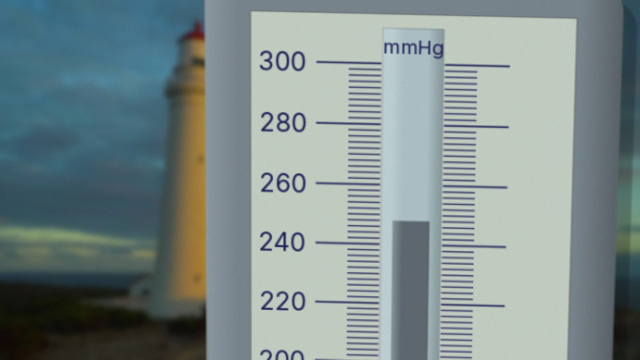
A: 248 mmHg
